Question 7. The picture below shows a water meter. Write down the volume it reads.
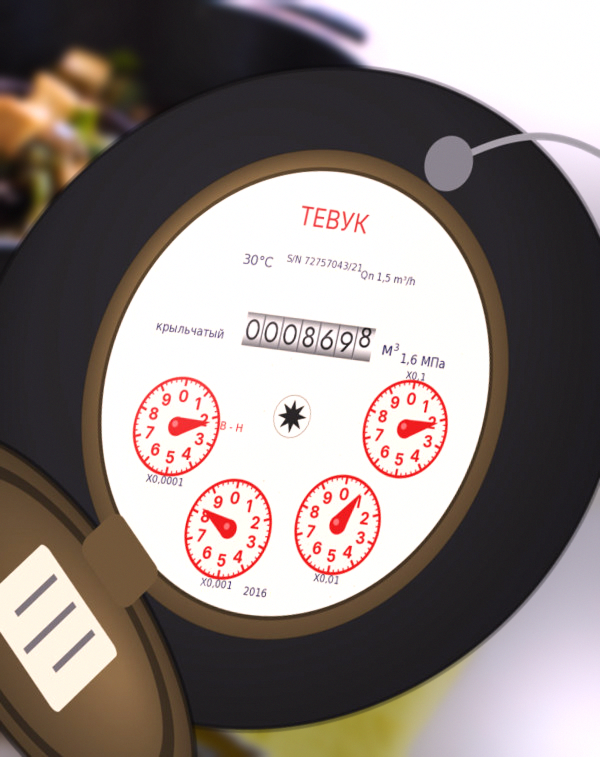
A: 8698.2082 m³
